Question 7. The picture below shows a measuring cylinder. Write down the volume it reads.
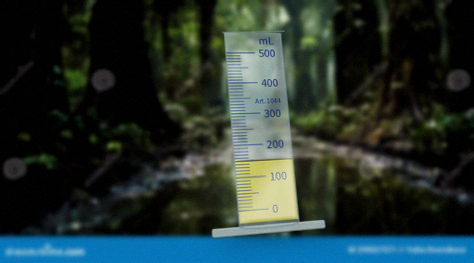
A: 150 mL
